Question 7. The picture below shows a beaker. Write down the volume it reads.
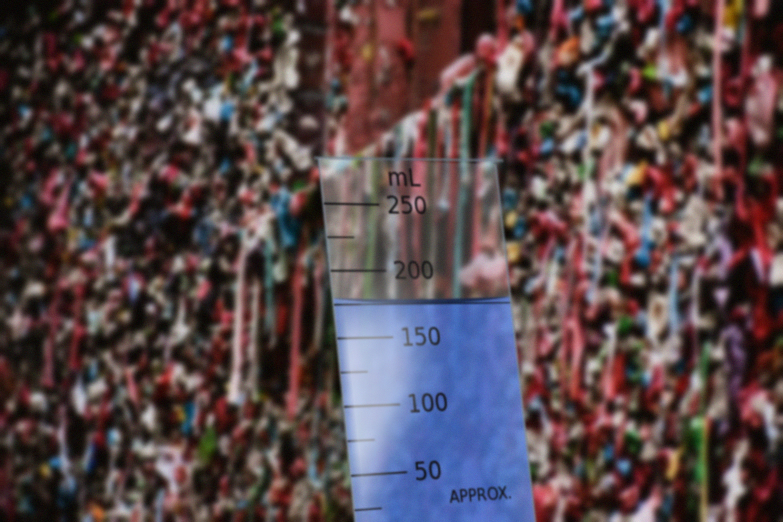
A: 175 mL
